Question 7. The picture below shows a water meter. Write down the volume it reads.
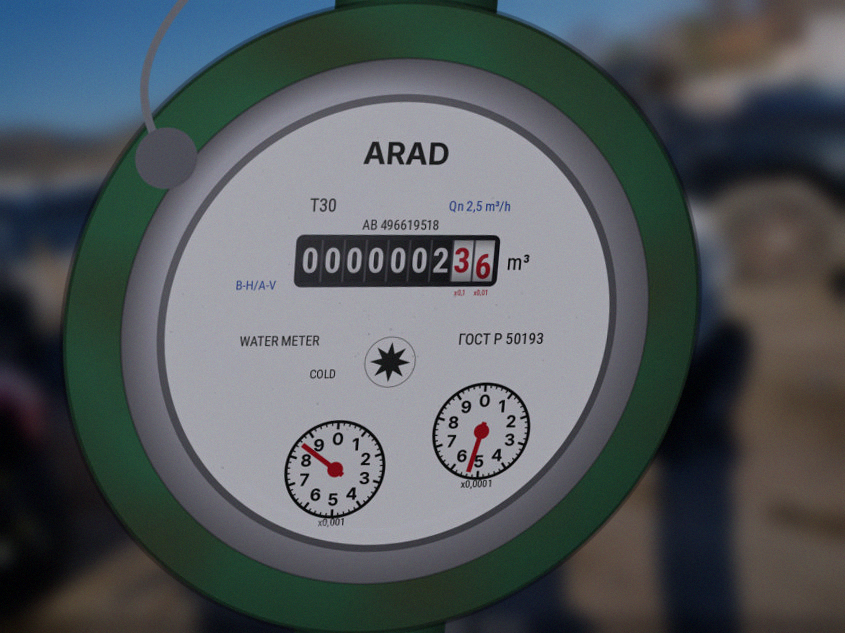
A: 2.3585 m³
